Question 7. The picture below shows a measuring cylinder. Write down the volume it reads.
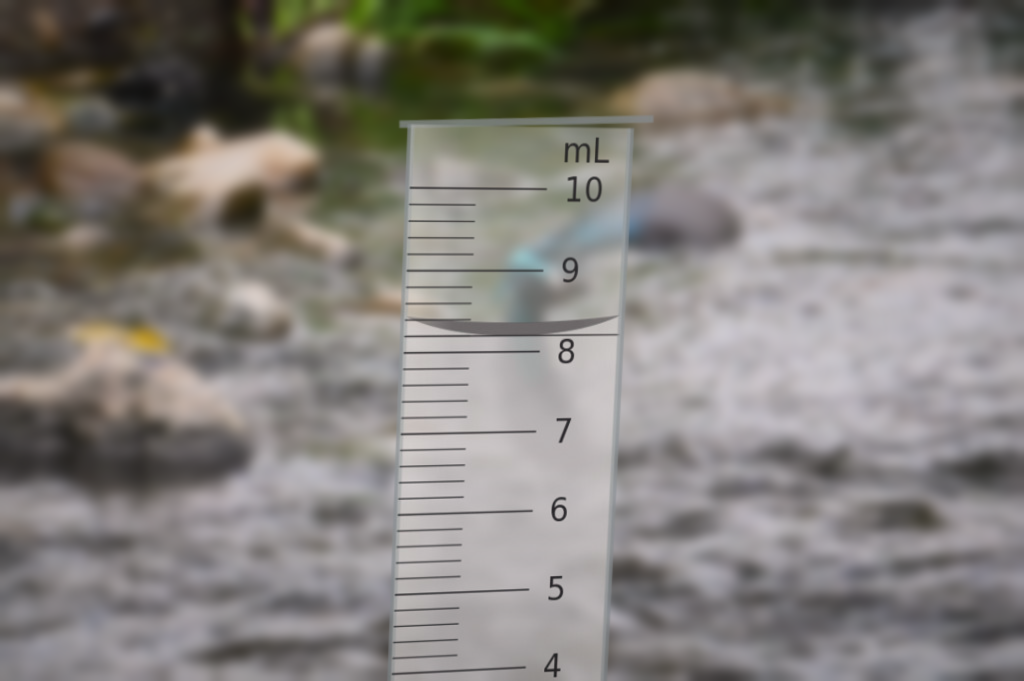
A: 8.2 mL
